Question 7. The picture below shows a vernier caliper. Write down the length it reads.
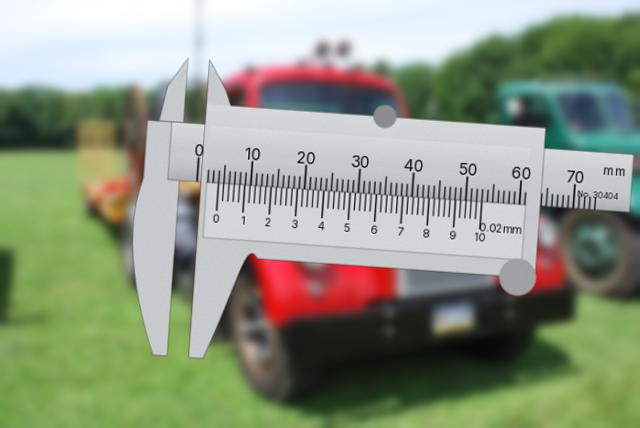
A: 4.0 mm
